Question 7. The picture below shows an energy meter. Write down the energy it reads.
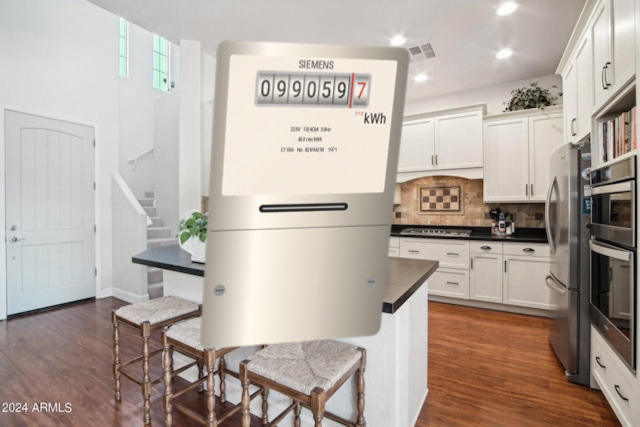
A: 99059.7 kWh
